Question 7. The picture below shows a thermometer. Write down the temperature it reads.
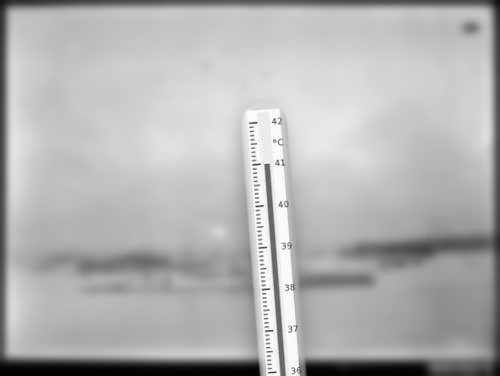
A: 41 °C
